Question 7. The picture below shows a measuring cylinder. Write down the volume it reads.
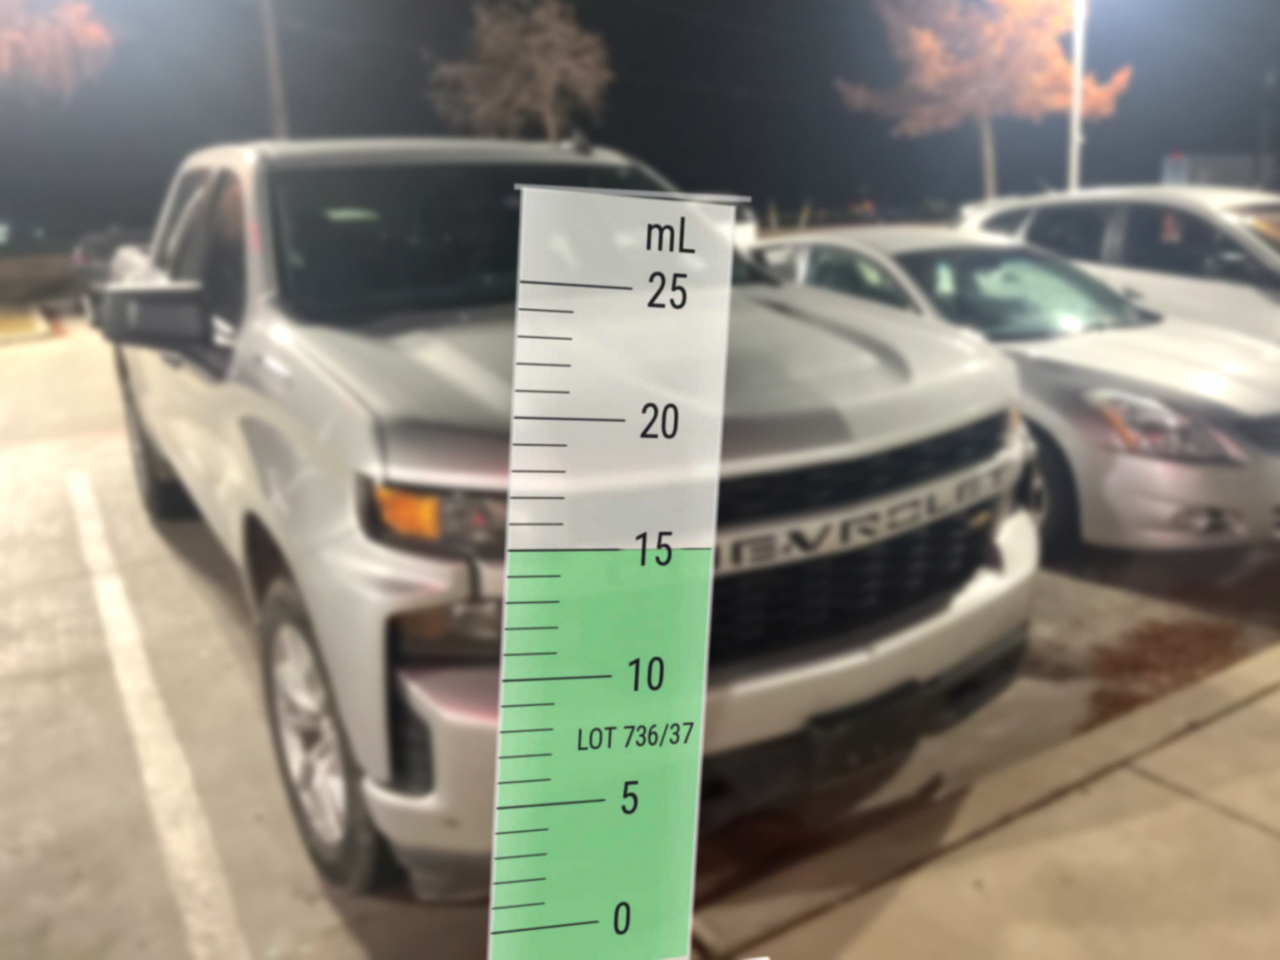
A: 15 mL
